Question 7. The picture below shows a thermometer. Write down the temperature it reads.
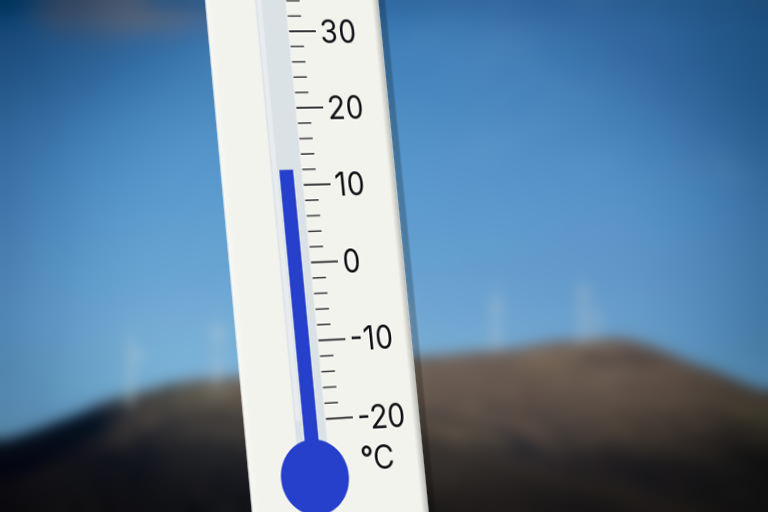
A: 12 °C
